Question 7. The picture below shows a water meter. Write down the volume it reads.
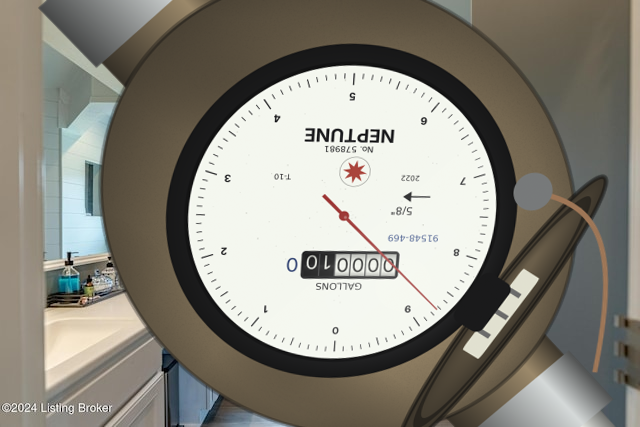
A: 98.7 gal
